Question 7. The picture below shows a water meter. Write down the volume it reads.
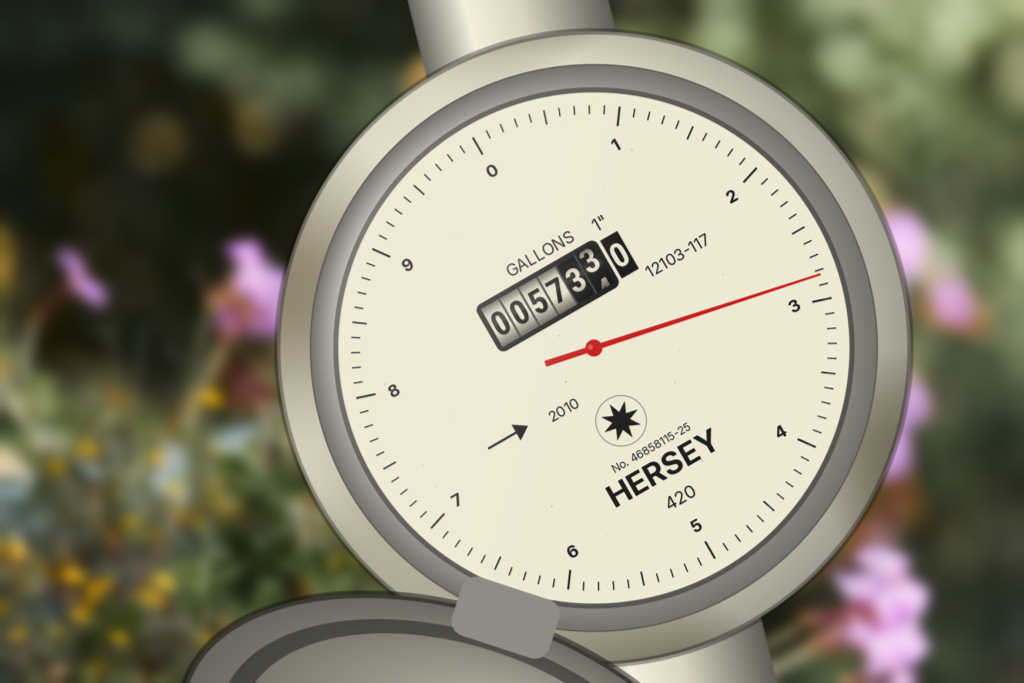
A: 57332.8 gal
